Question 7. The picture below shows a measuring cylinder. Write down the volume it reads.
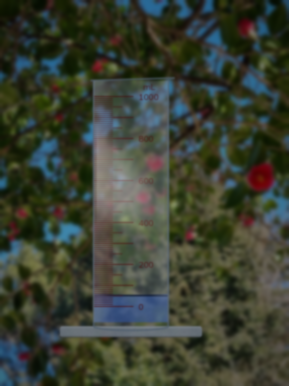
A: 50 mL
